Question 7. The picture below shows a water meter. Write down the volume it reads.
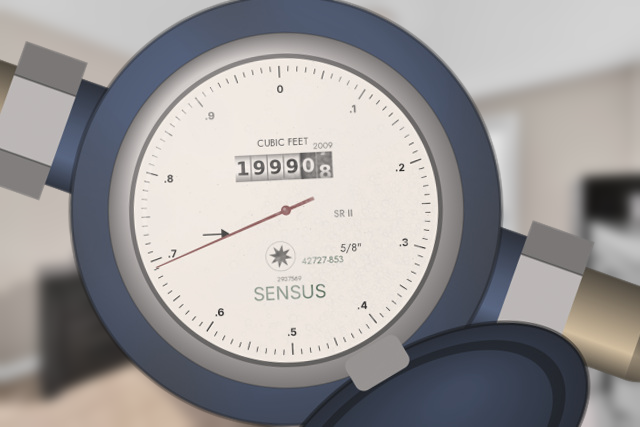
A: 199907.69 ft³
